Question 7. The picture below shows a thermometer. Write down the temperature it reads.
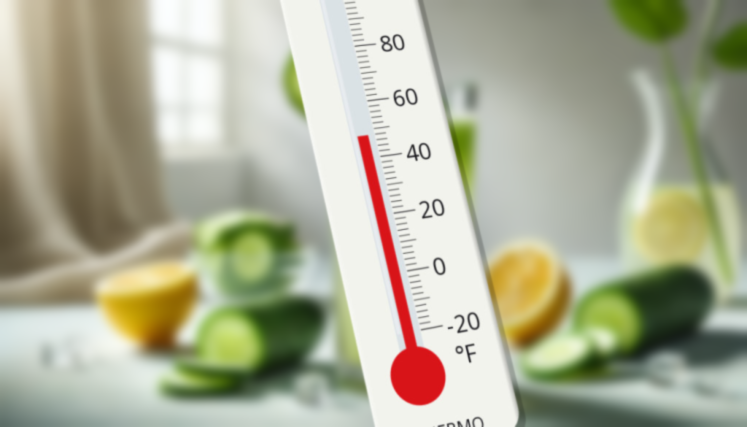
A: 48 °F
